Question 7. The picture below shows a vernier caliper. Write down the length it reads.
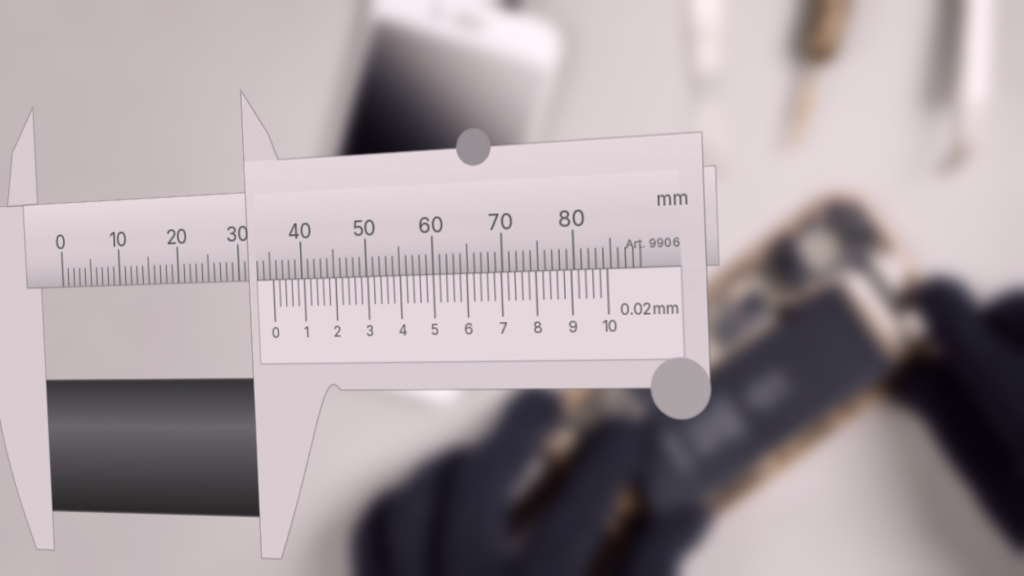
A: 35.5 mm
